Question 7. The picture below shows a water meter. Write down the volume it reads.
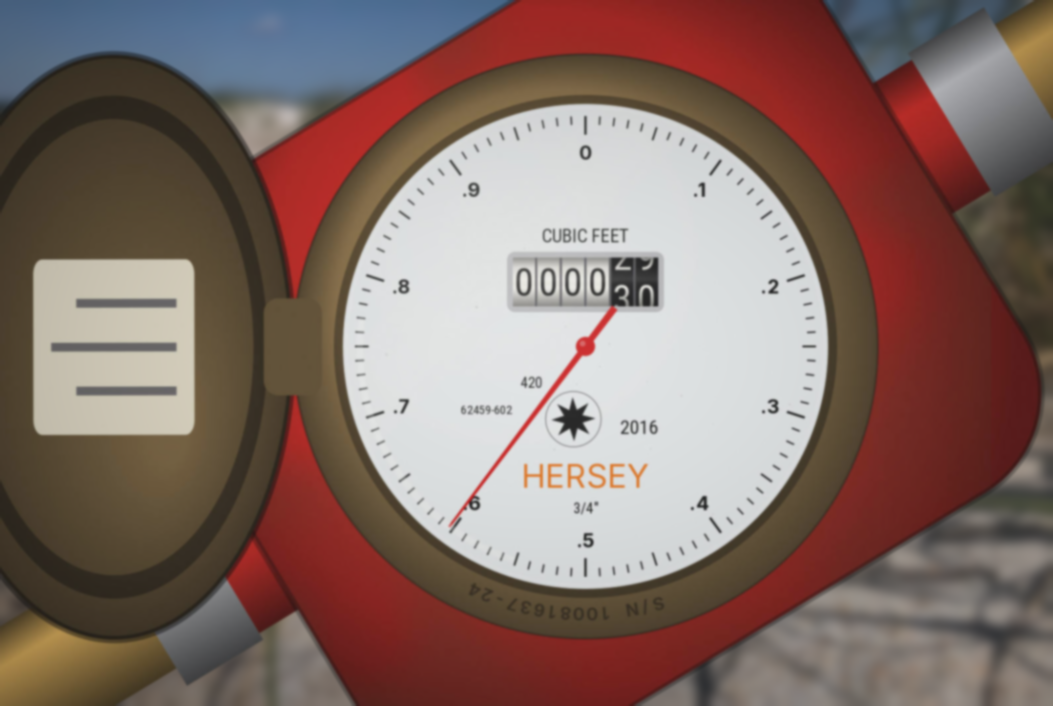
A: 29.60 ft³
